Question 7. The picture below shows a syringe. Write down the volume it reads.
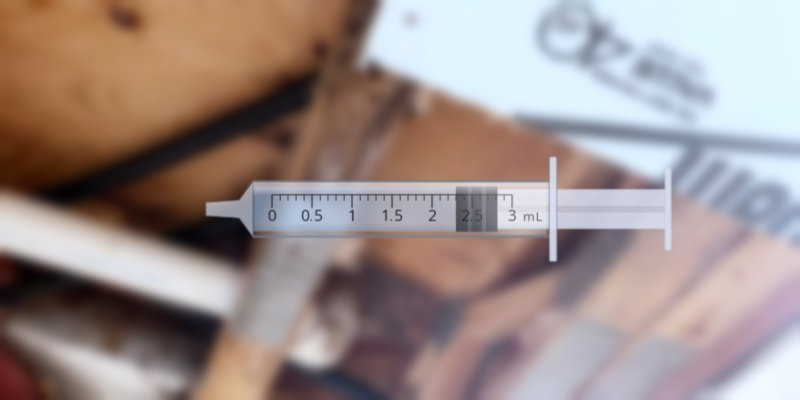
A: 2.3 mL
